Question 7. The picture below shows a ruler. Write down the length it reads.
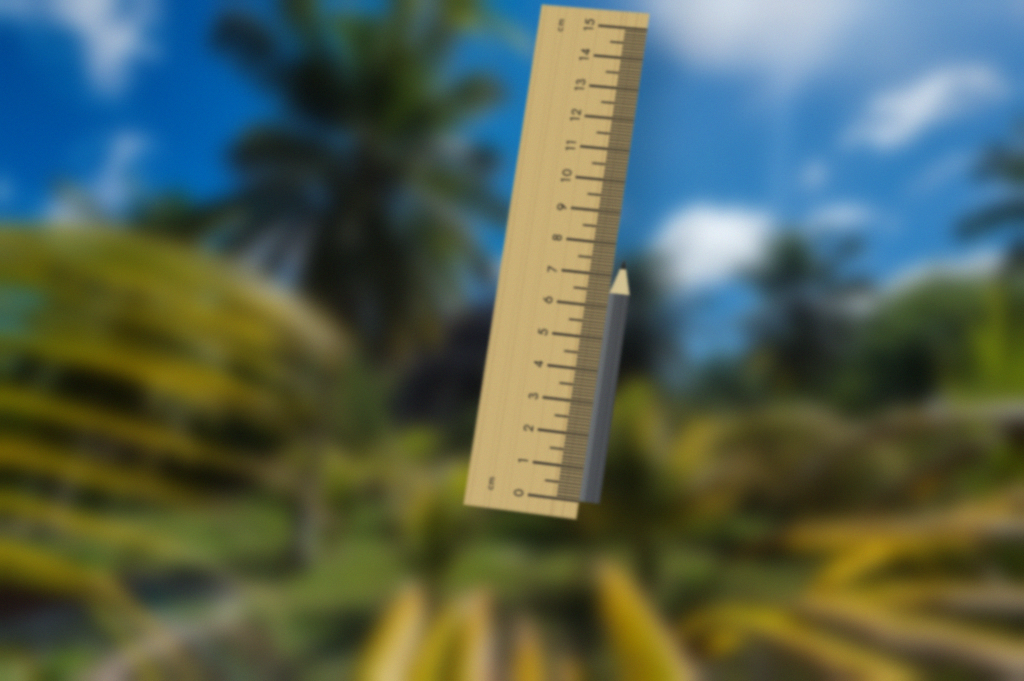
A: 7.5 cm
